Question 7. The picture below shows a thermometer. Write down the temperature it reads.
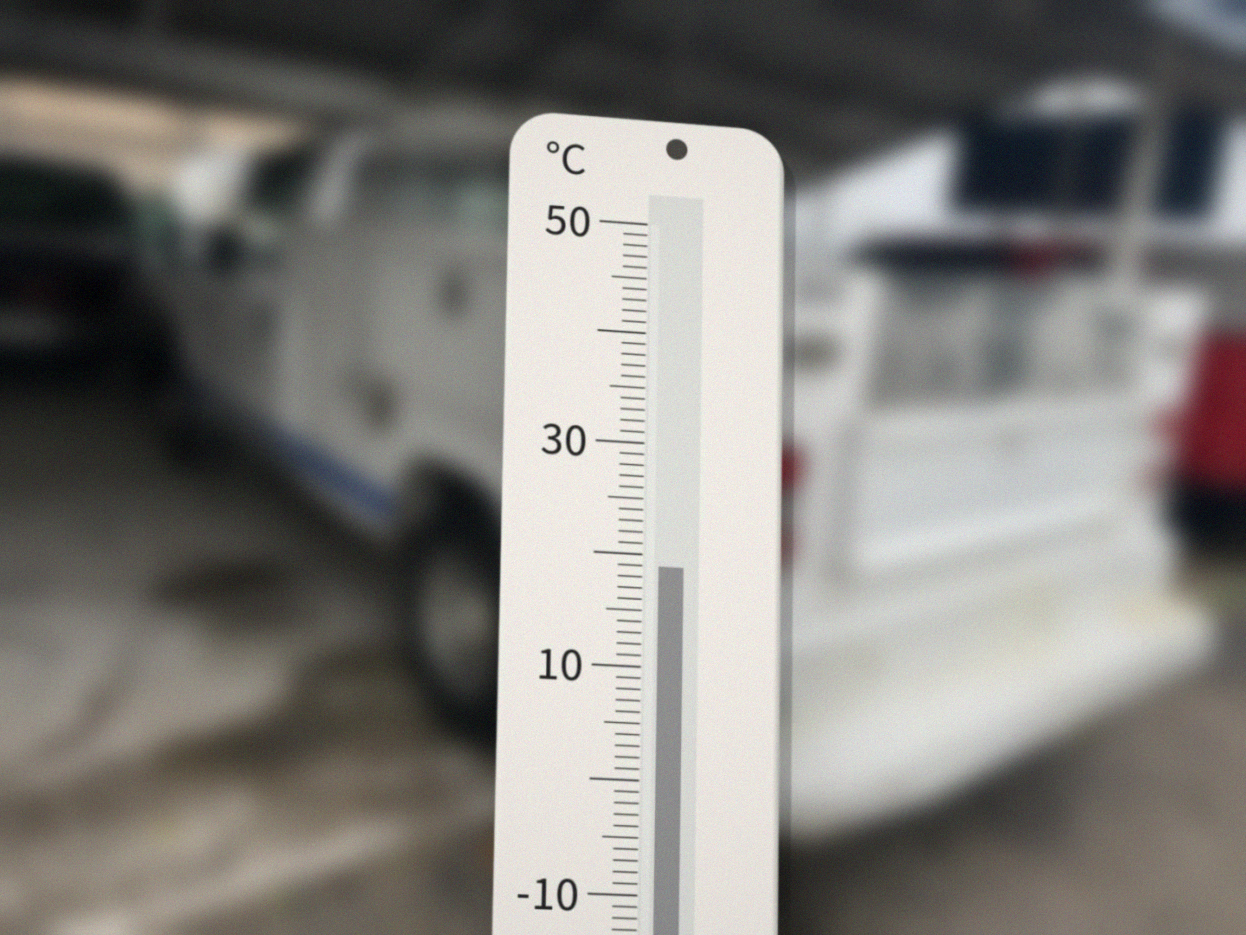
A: 19 °C
